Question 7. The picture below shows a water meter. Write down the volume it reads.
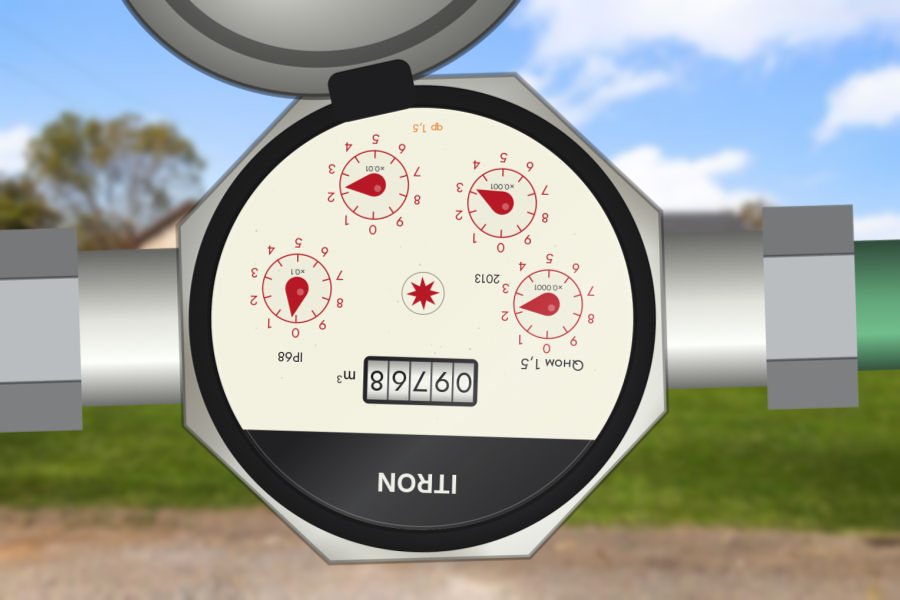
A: 9768.0232 m³
